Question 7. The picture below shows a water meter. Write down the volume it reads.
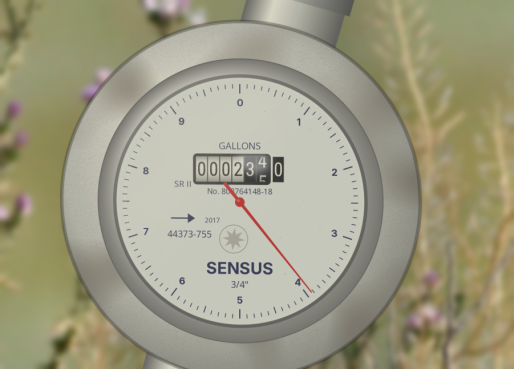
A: 2343.9 gal
